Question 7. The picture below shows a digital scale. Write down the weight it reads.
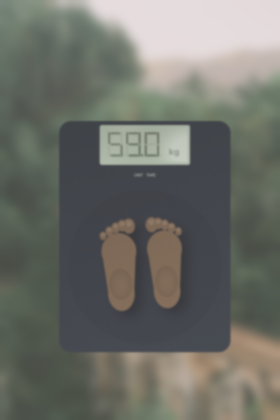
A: 59.0 kg
